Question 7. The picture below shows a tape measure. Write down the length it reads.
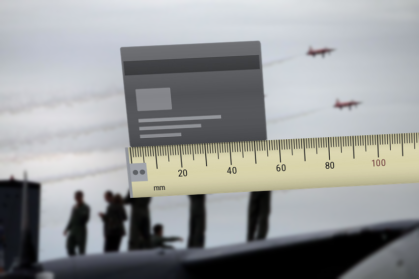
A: 55 mm
